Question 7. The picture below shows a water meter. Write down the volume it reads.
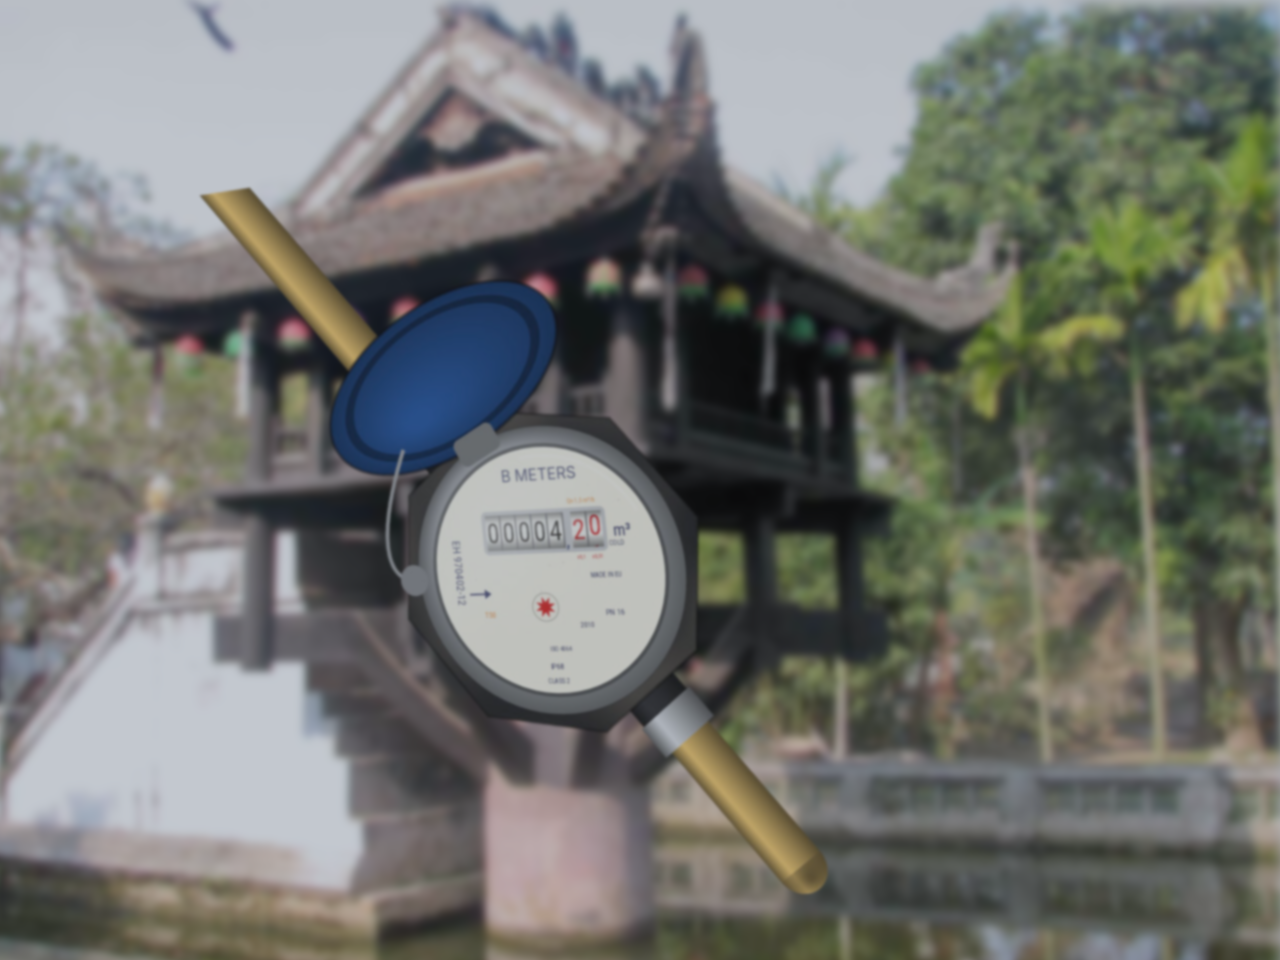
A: 4.20 m³
